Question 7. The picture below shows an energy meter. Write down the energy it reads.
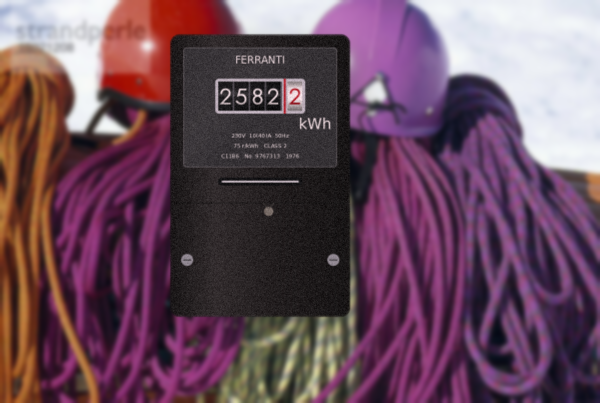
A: 2582.2 kWh
